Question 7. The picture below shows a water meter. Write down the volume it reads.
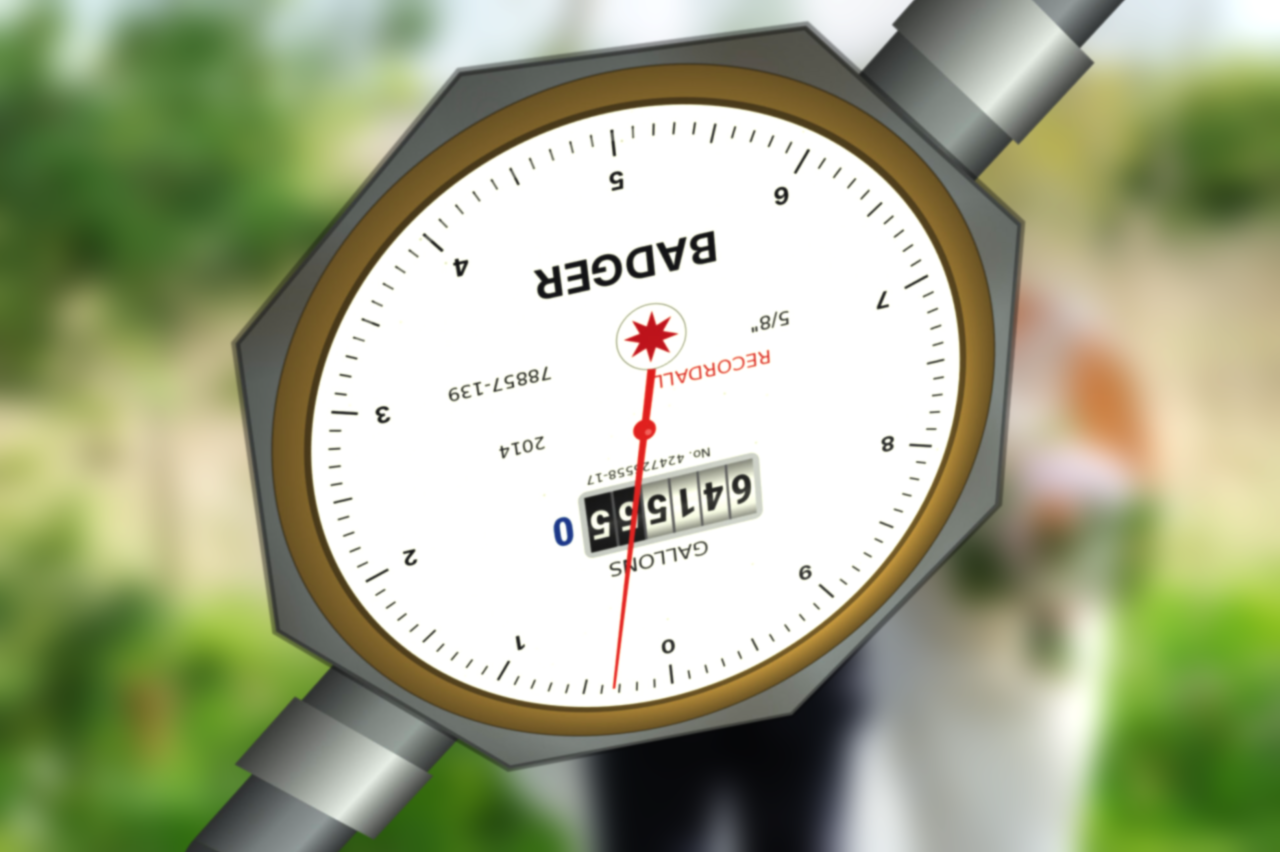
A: 6415550.3 gal
